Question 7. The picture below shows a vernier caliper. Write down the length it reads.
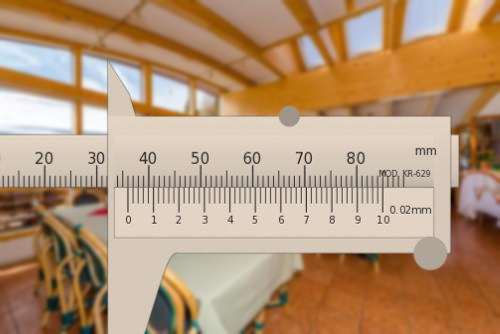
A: 36.0 mm
